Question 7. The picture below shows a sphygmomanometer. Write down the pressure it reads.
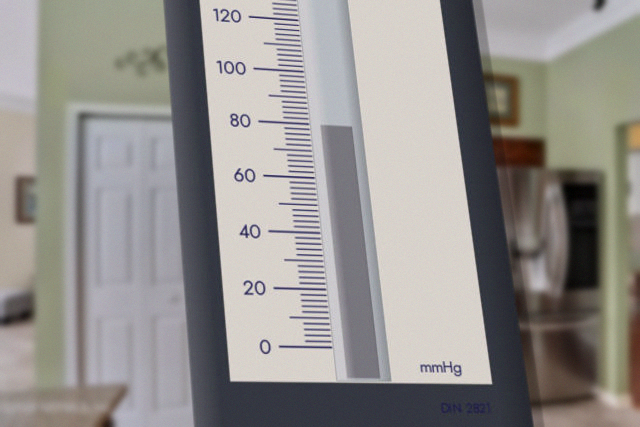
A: 80 mmHg
